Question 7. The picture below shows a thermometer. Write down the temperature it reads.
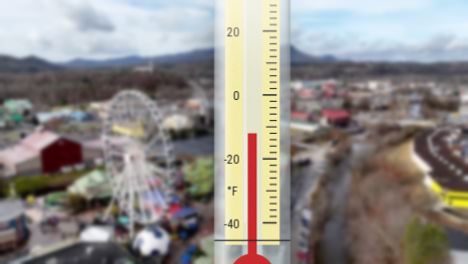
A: -12 °F
